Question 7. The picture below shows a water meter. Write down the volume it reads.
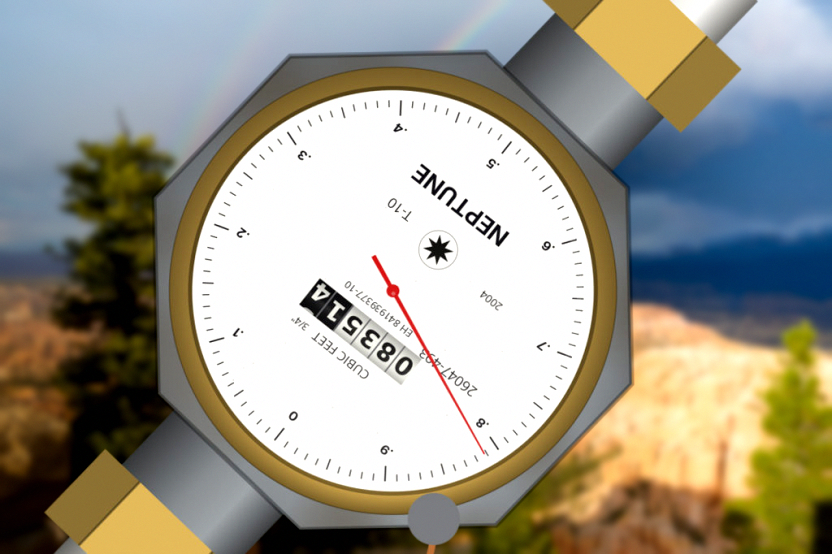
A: 83513.81 ft³
